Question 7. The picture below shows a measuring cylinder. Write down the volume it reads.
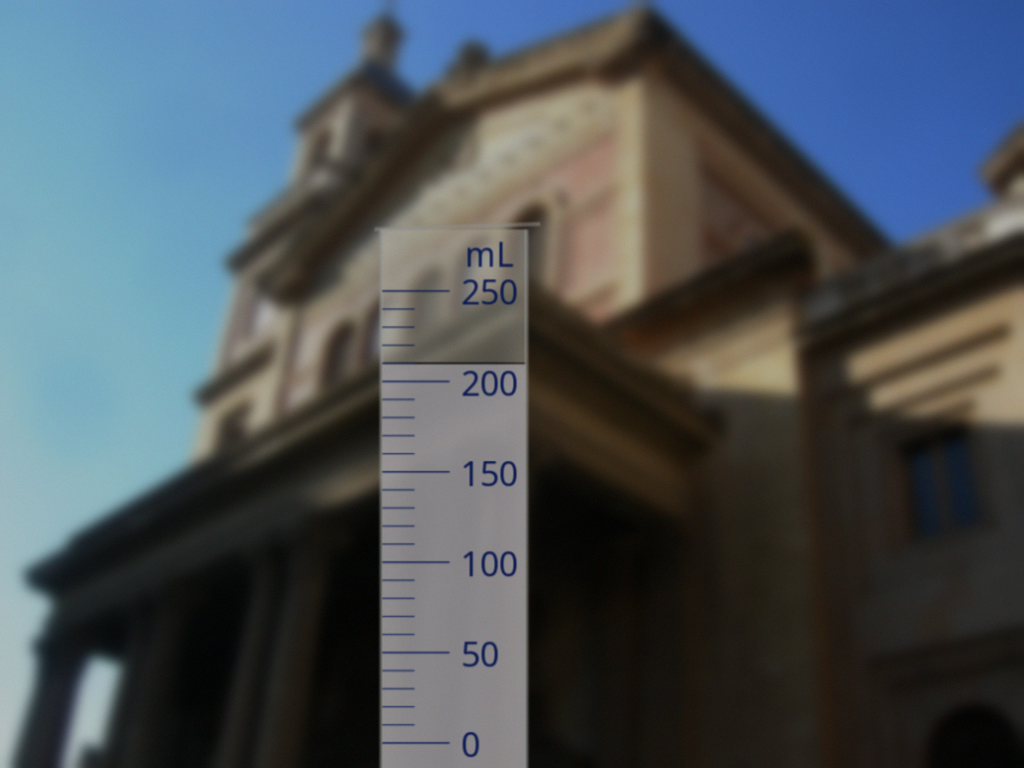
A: 210 mL
